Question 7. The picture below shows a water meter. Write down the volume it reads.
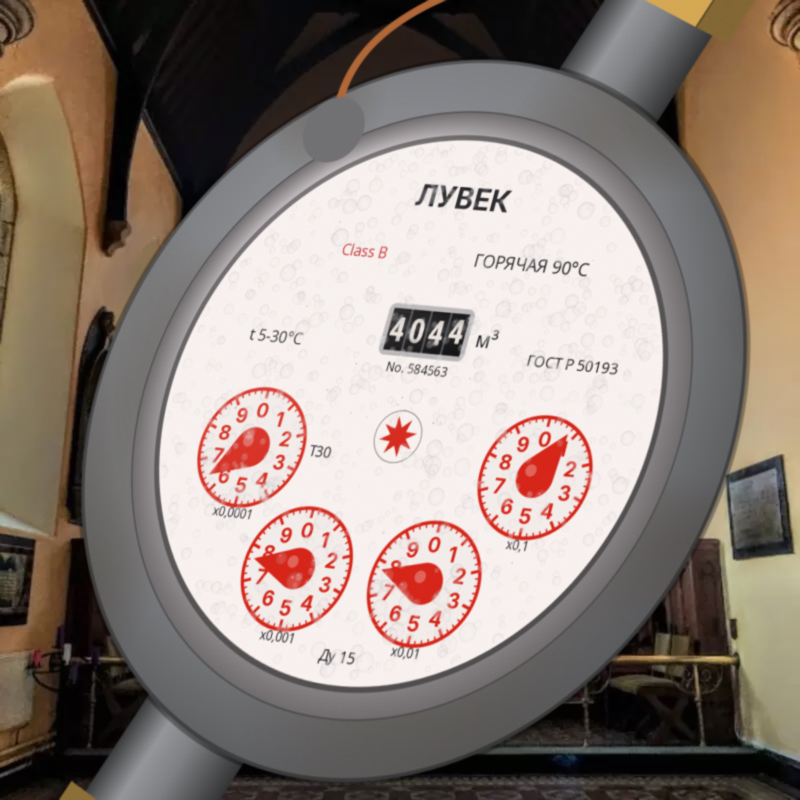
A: 4044.0776 m³
